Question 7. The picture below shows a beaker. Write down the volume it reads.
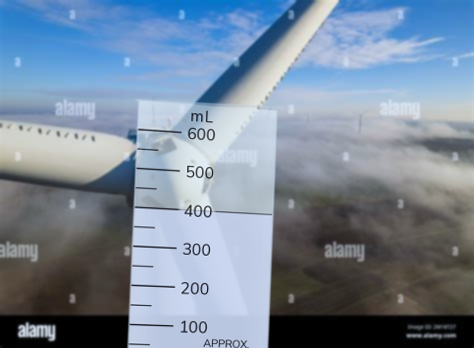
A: 400 mL
